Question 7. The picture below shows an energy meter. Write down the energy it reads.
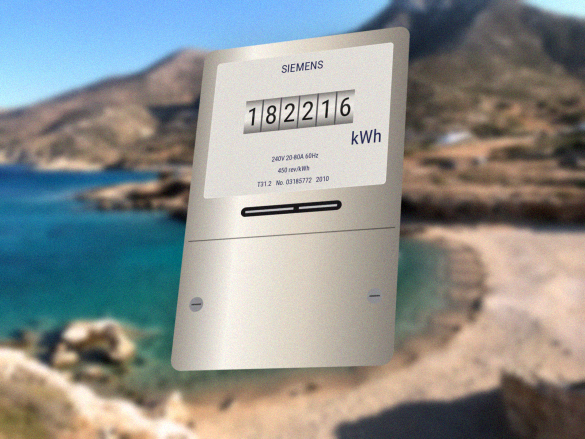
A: 182216 kWh
